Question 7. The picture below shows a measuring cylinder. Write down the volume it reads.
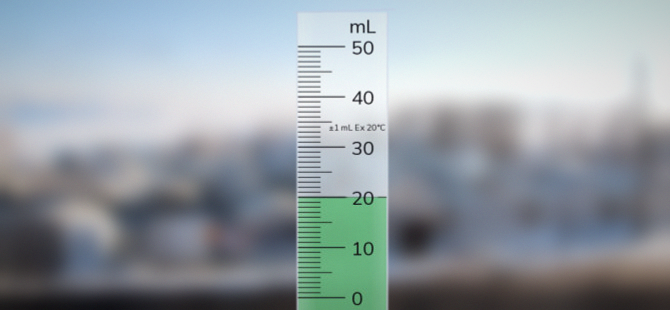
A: 20 mL
